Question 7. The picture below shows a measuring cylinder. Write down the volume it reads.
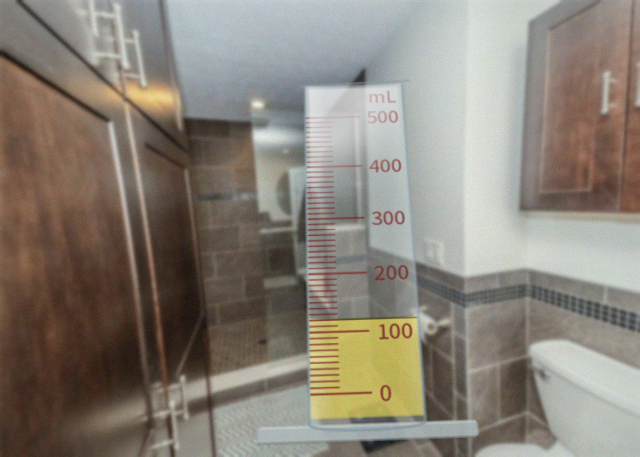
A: 120 mL
